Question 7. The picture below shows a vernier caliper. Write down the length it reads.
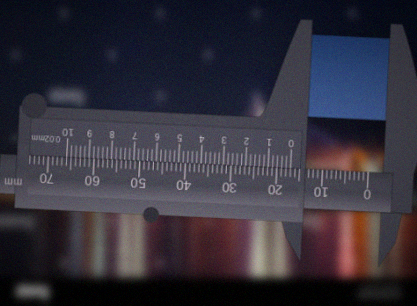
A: 17.0 mm
